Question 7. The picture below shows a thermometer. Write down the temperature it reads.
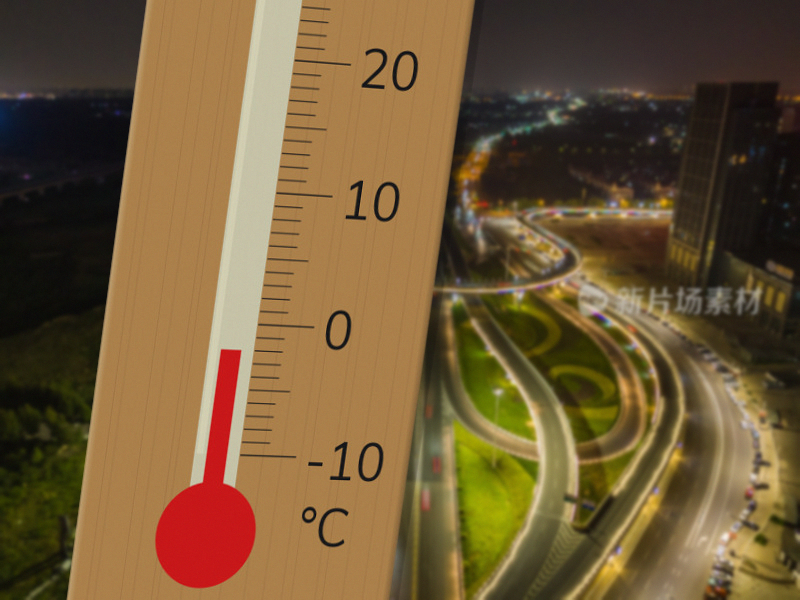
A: -2 °C
